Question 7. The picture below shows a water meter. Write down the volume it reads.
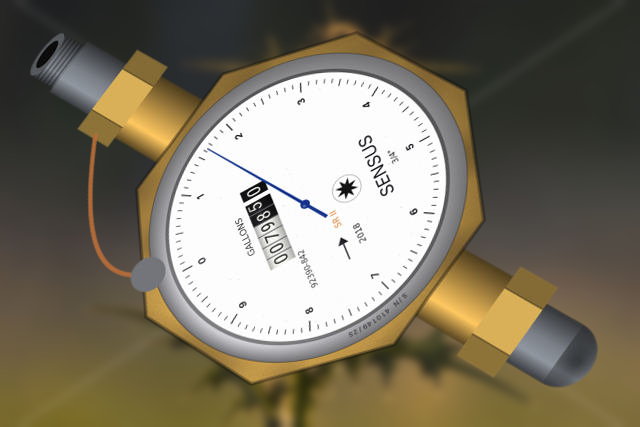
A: 79851.6 gal
